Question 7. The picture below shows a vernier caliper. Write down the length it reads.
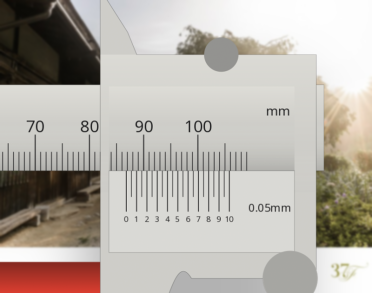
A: 86.8 mm
